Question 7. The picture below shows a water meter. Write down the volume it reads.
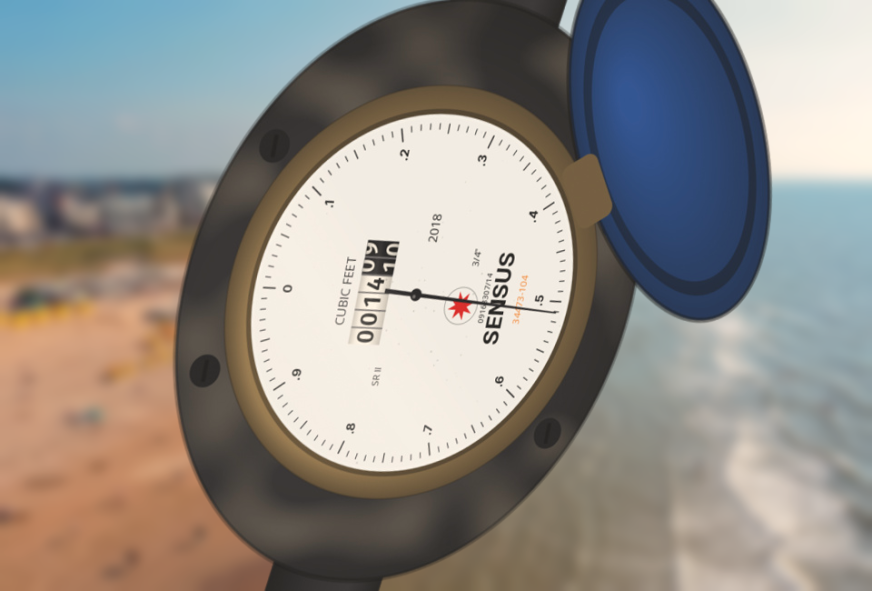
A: 1409.51 ft³
